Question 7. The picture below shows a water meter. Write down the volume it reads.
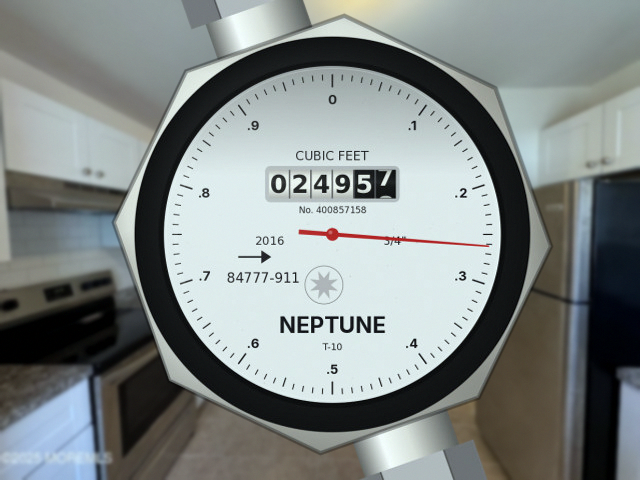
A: 24957.26 ft³
